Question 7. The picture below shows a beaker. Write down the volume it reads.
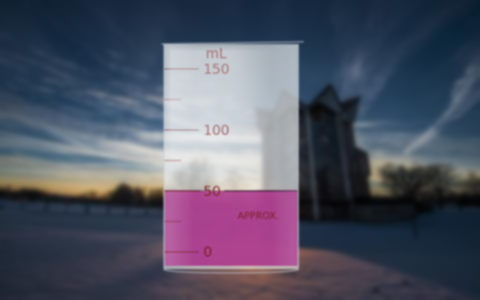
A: 50 mL
